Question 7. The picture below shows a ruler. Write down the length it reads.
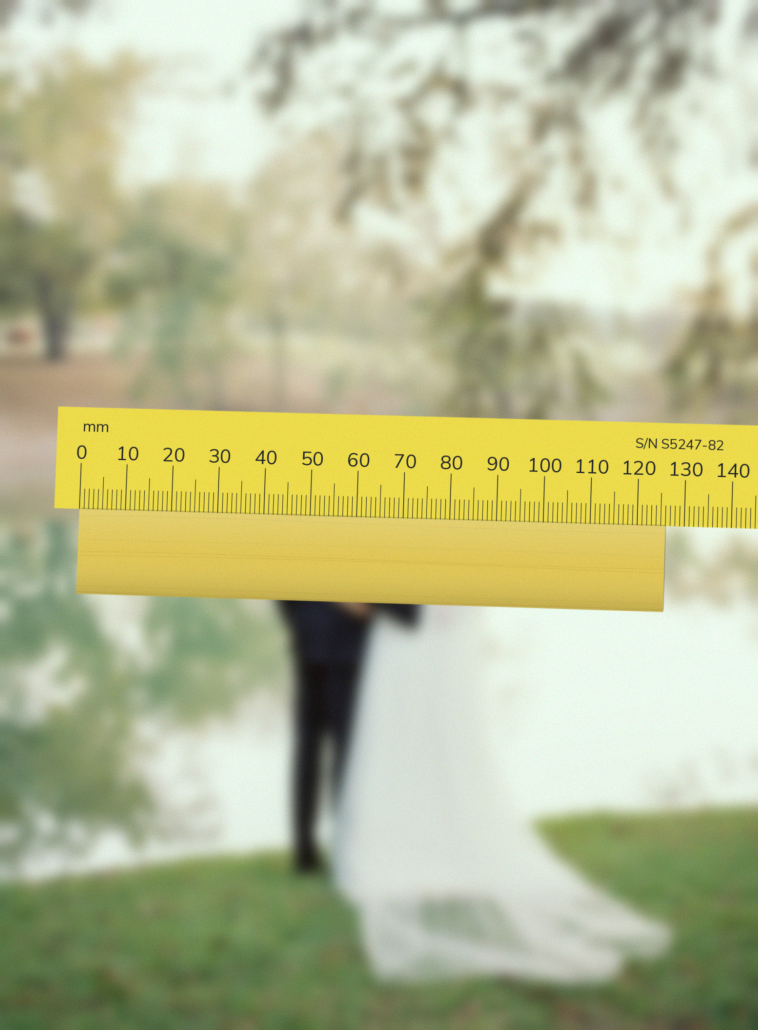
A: 126 mm
